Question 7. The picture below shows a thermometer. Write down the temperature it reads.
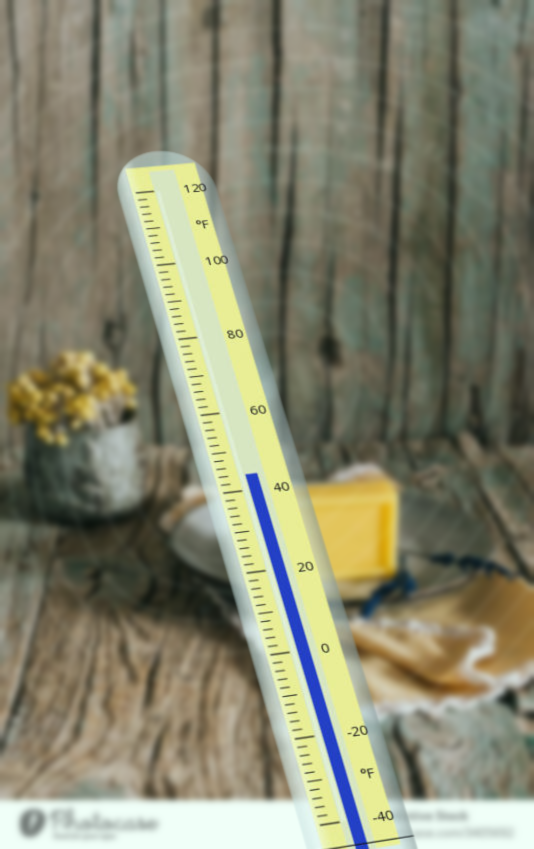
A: 44 °F
